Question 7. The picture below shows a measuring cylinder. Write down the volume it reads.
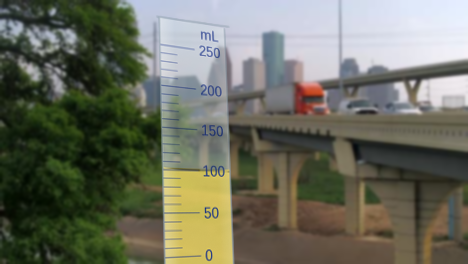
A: 100 mL
